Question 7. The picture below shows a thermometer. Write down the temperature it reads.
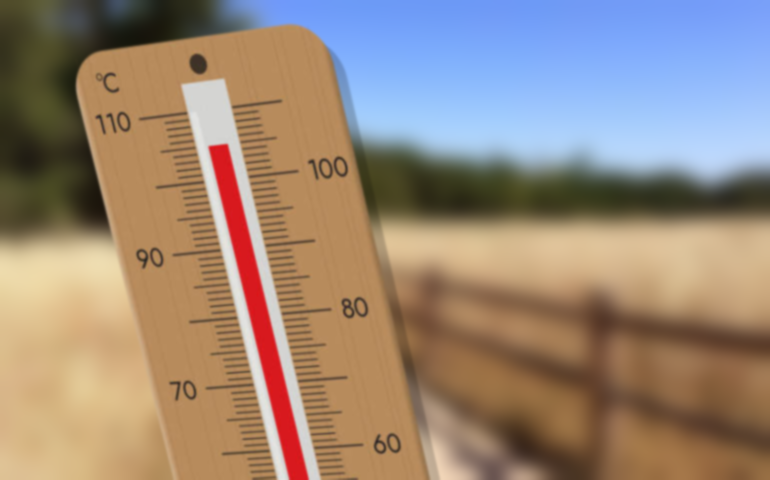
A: 105 °C
